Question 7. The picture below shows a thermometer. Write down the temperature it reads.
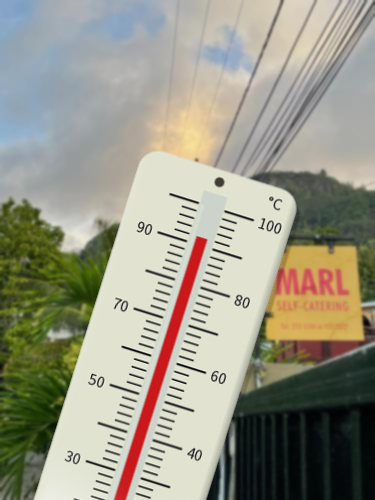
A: 92 °C
